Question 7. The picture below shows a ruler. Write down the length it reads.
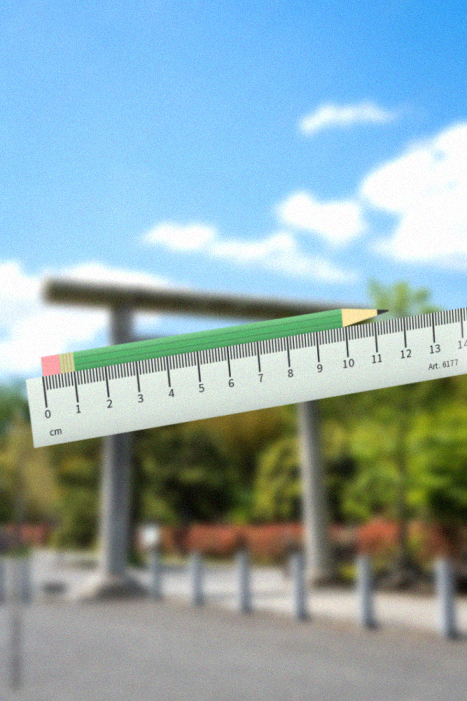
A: 11.5 cm
